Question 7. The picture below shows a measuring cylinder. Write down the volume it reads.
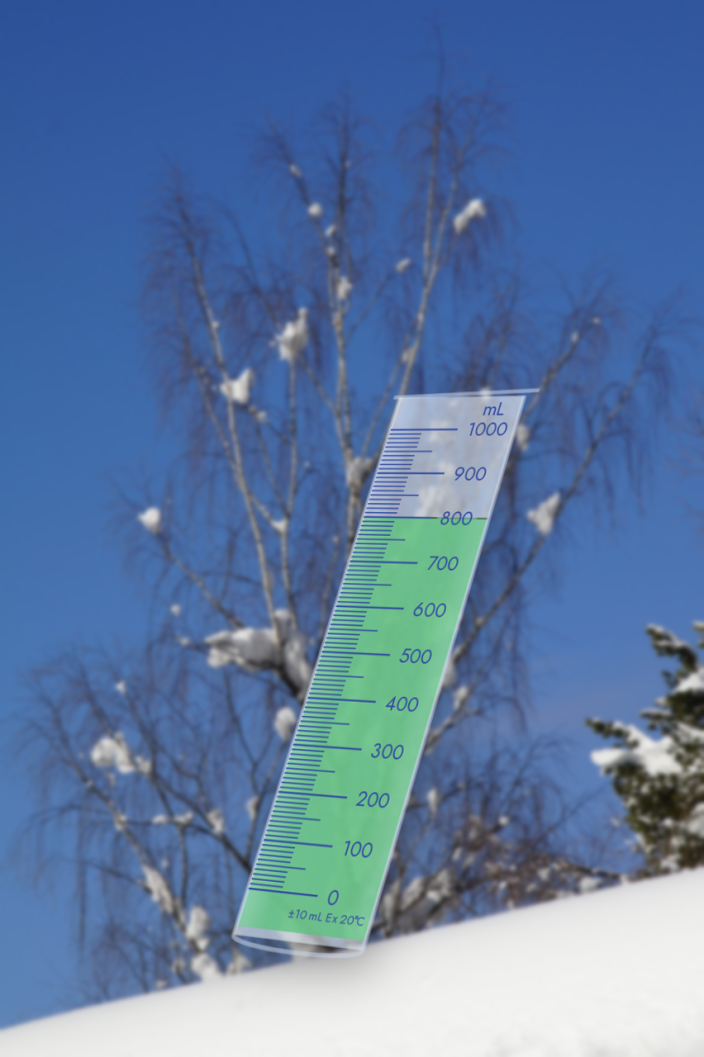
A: 800 mL
